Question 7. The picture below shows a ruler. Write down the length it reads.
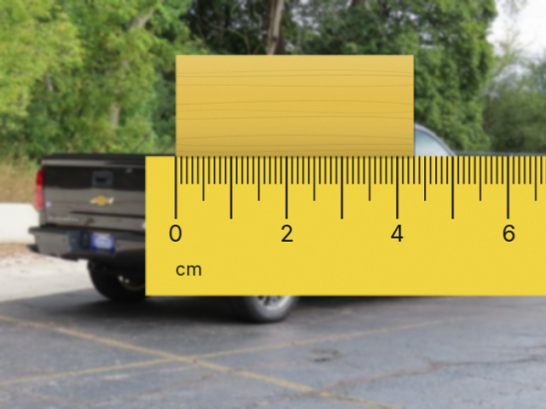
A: 4.3 cm
